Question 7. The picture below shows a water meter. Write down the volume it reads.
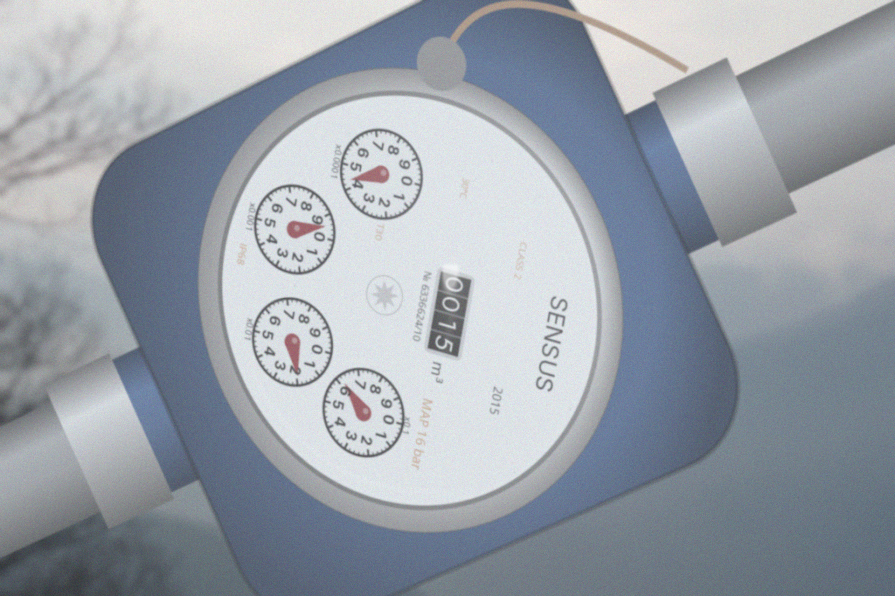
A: 15.6194 m³
